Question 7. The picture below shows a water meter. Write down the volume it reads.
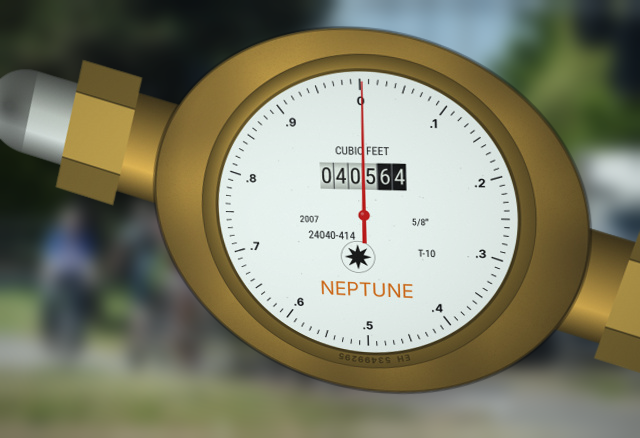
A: 40564.00 ft³
